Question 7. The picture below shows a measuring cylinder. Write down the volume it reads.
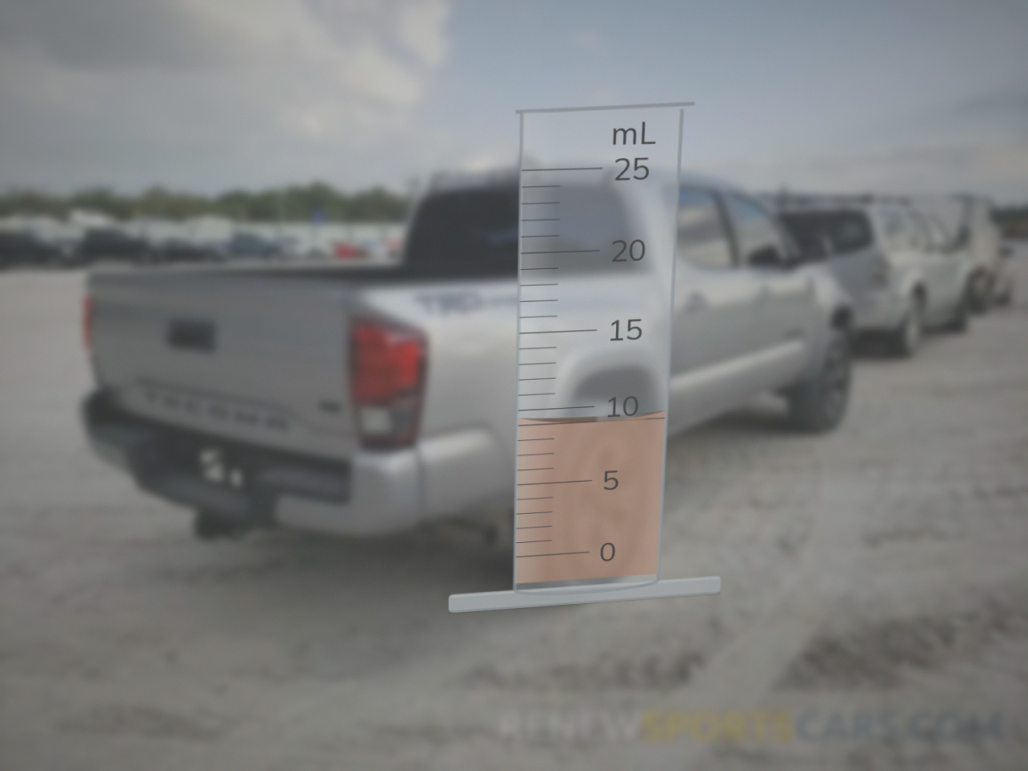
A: 9 mL
